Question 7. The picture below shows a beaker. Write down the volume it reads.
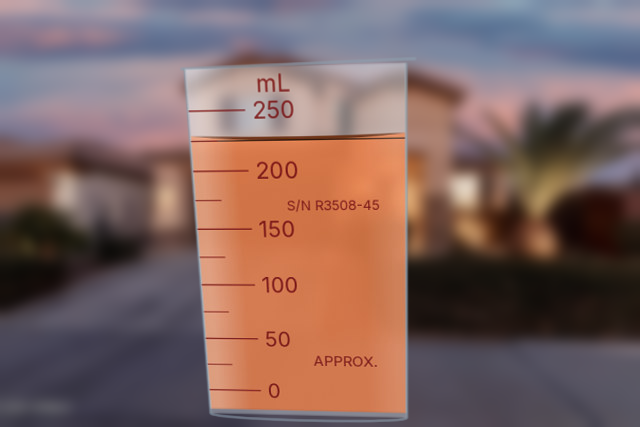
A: 225 mL
